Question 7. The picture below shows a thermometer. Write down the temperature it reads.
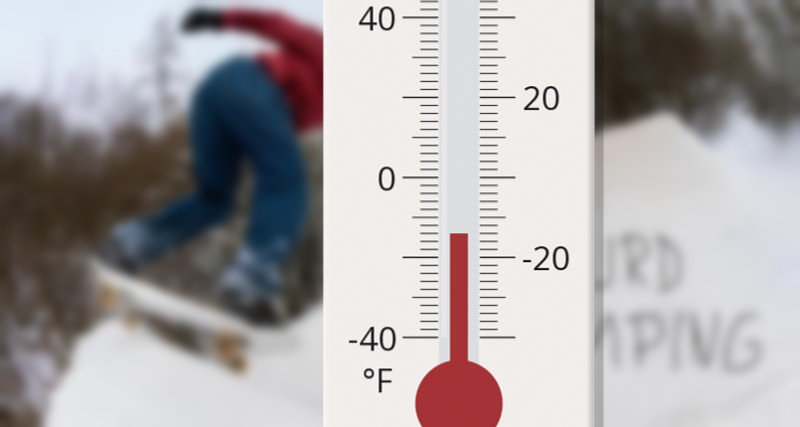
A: -14 °F
